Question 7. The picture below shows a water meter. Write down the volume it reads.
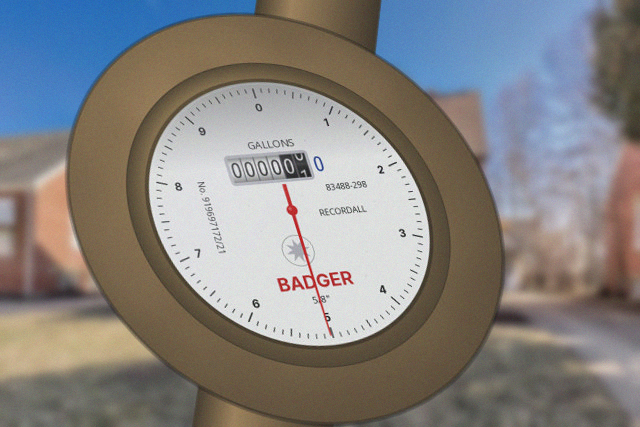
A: 5.0 gal
